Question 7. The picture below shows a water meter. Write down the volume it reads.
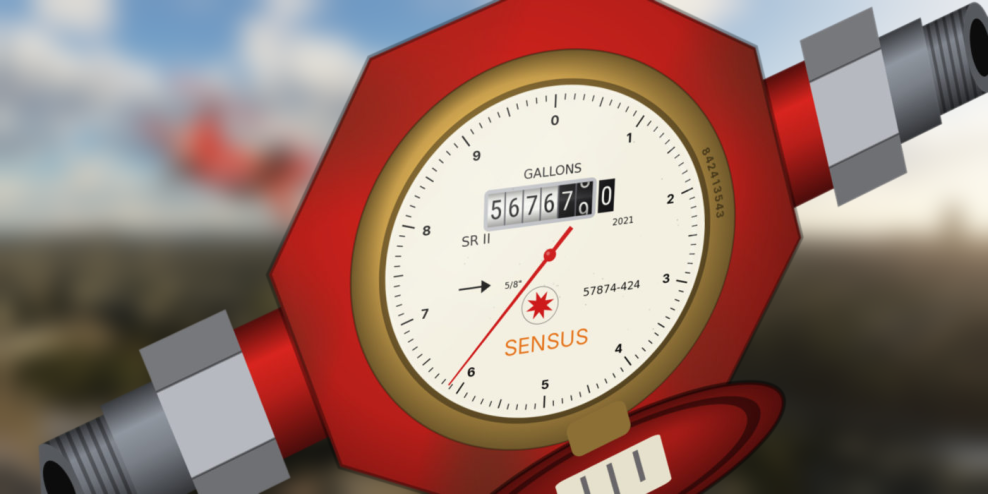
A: 5676786.1 gal
